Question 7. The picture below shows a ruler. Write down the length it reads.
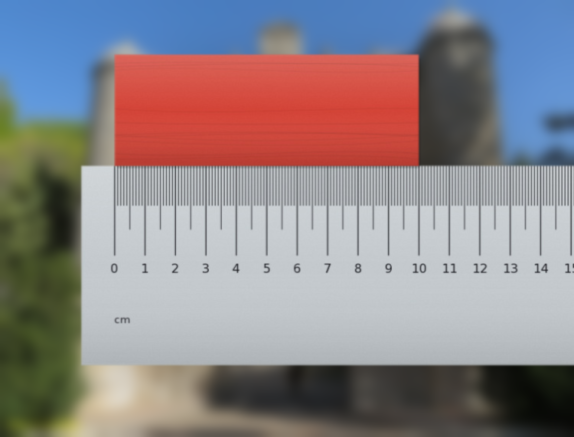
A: 10 cm
